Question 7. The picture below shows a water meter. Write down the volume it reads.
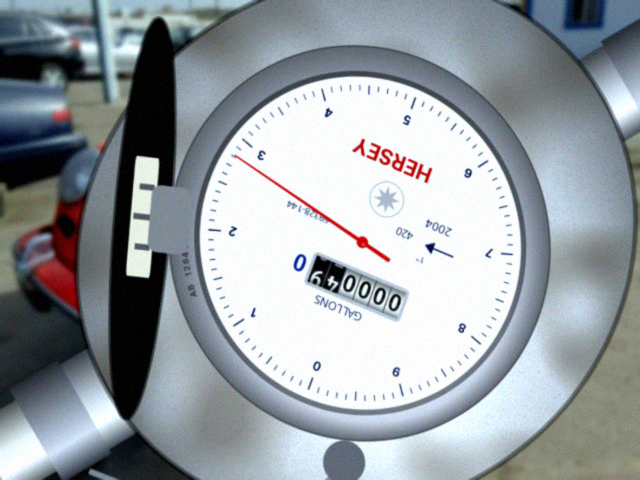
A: 492.8 gal
